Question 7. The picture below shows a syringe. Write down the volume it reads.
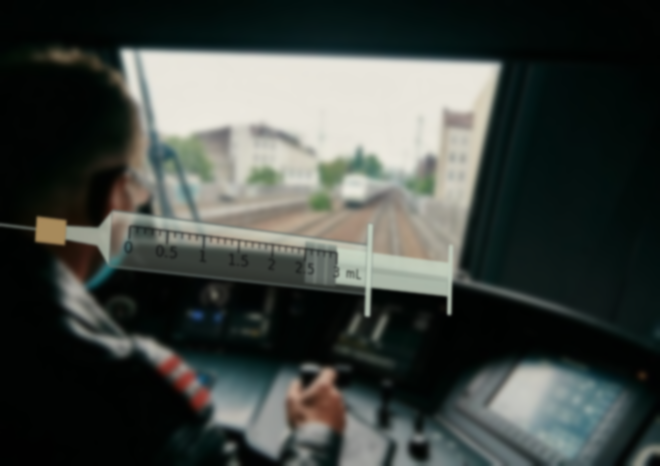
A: 2.5 mL
